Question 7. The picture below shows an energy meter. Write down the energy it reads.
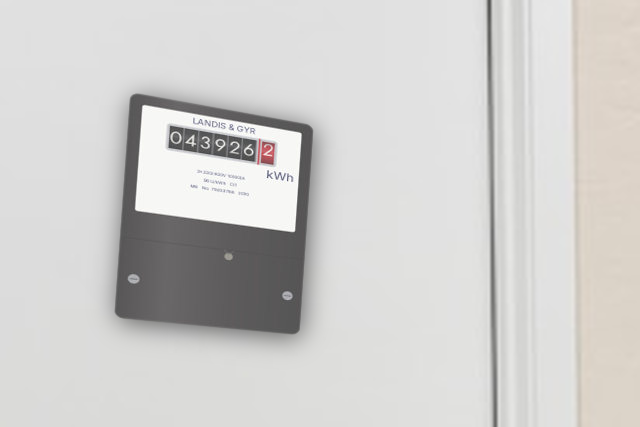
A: 43926.2 kWh
